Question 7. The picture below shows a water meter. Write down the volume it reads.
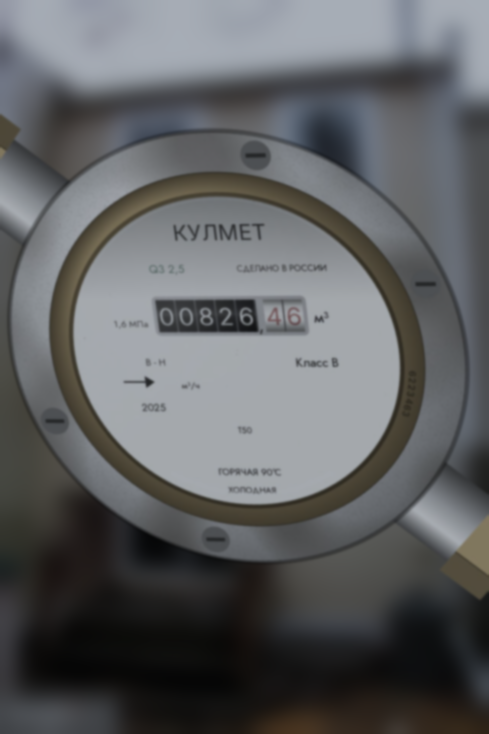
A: 826.46 m³
